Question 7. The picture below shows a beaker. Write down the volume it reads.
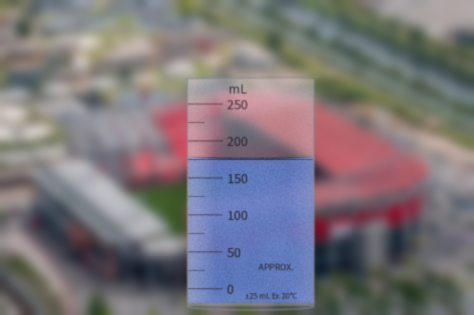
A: 175 mL
